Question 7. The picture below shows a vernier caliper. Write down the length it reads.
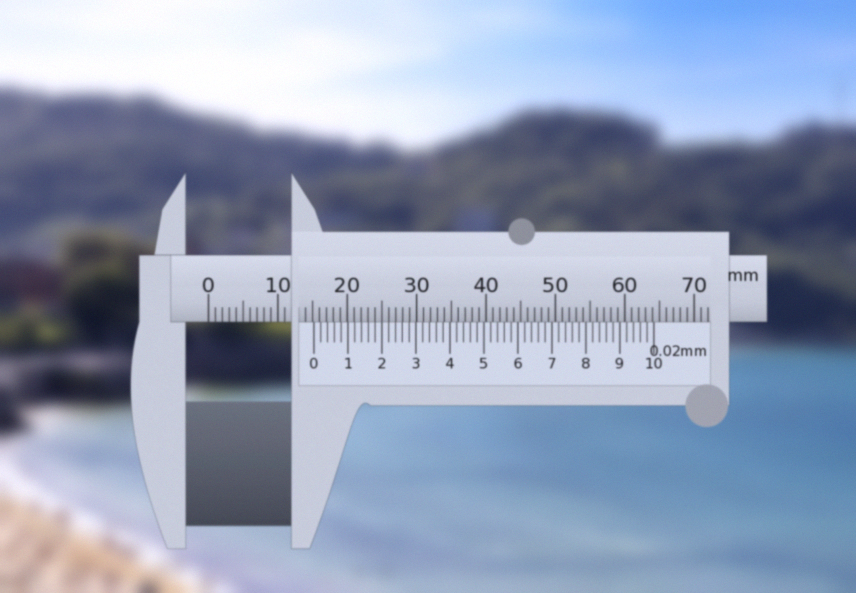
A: 15.2 mm
